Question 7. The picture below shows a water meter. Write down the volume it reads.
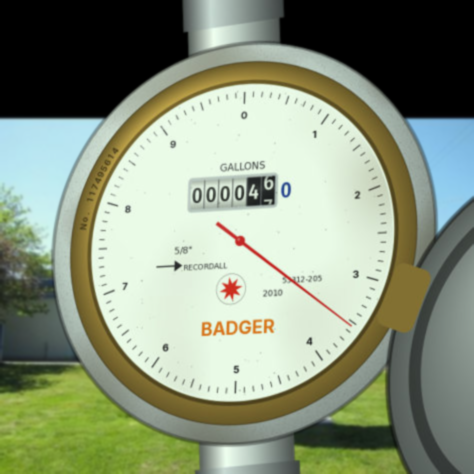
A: 463.5 gal
